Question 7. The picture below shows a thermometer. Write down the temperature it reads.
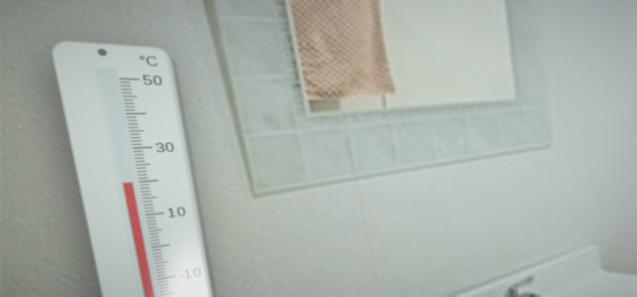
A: 20 °C
